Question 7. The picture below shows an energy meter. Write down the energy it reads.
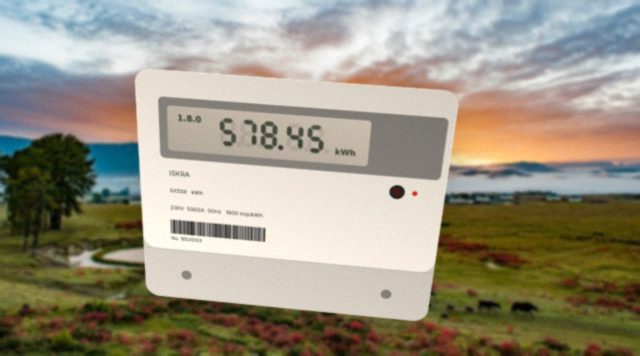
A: 578.45 kWh
